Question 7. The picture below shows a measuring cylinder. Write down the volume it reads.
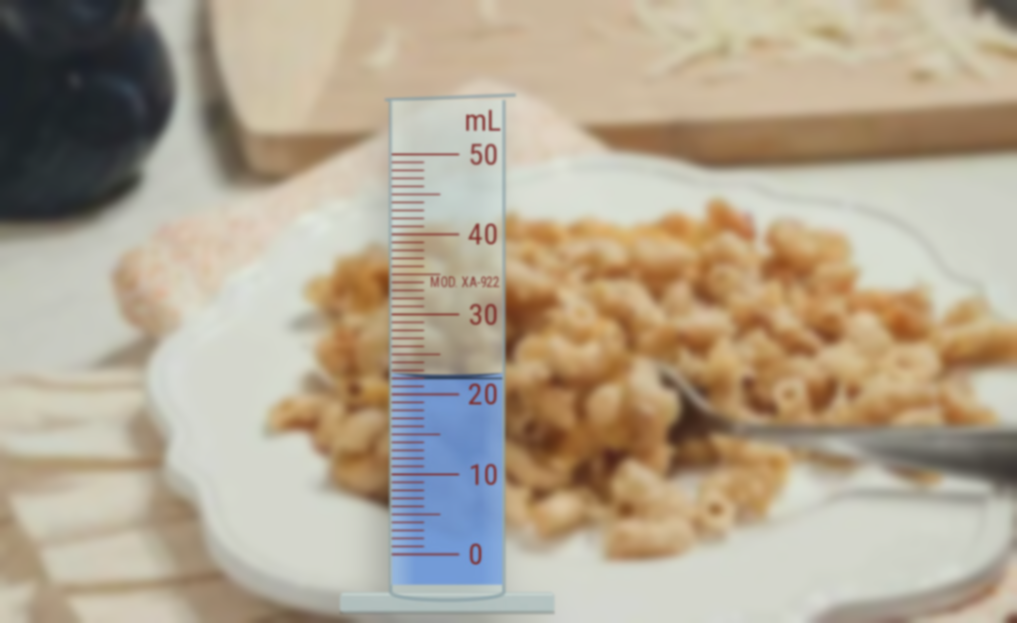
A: 22 mL
